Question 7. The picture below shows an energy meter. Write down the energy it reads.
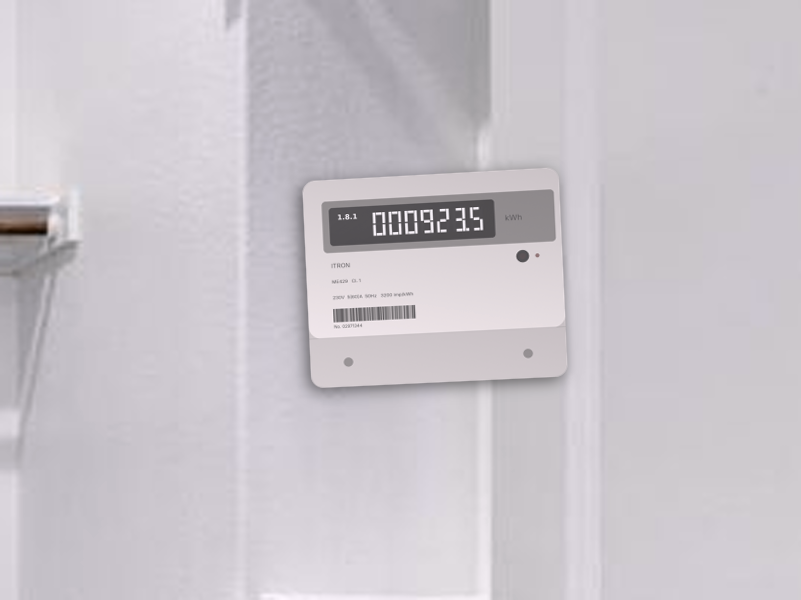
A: 923.5 kWh
